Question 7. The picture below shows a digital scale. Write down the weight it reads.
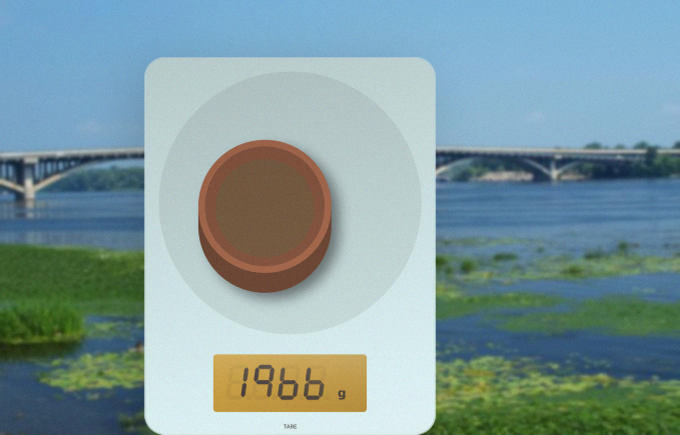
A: 1966 g
